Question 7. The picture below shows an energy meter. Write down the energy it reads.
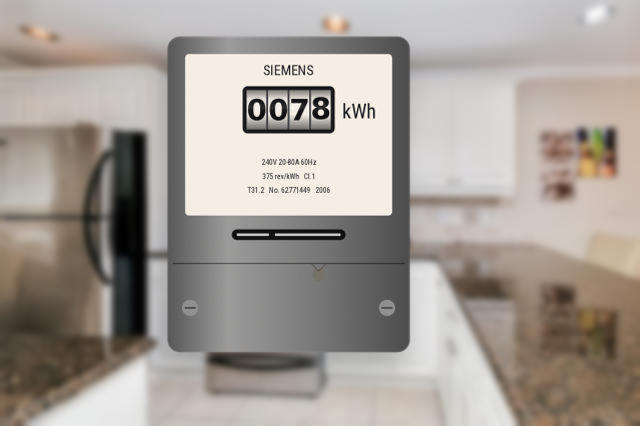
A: 78 kWh
